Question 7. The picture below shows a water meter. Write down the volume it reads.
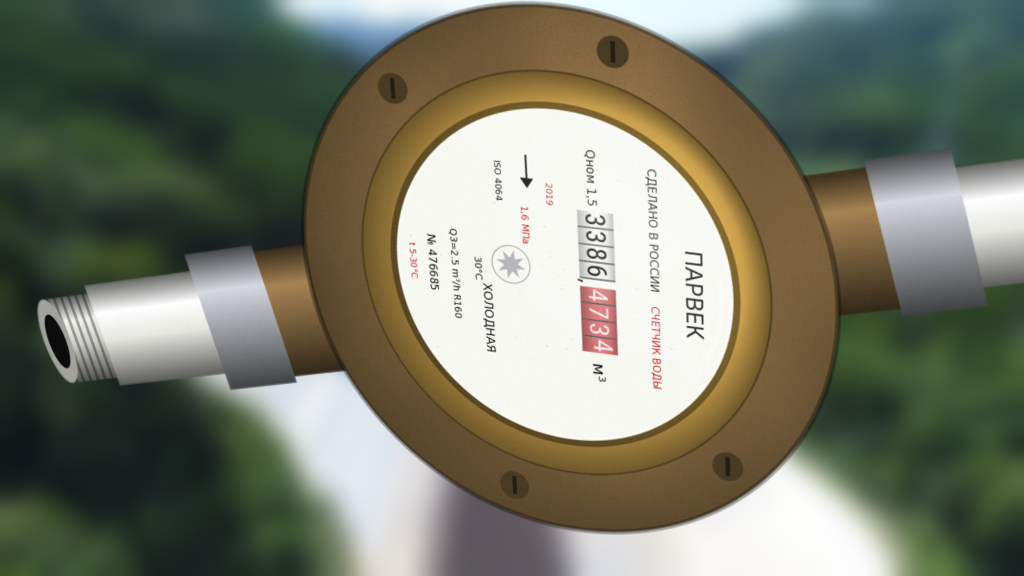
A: 3386.4734 m³
